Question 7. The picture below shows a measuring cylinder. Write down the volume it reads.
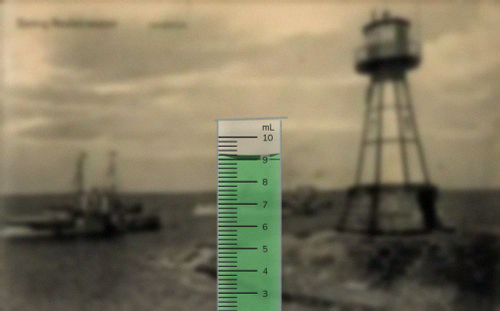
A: 9 mL
